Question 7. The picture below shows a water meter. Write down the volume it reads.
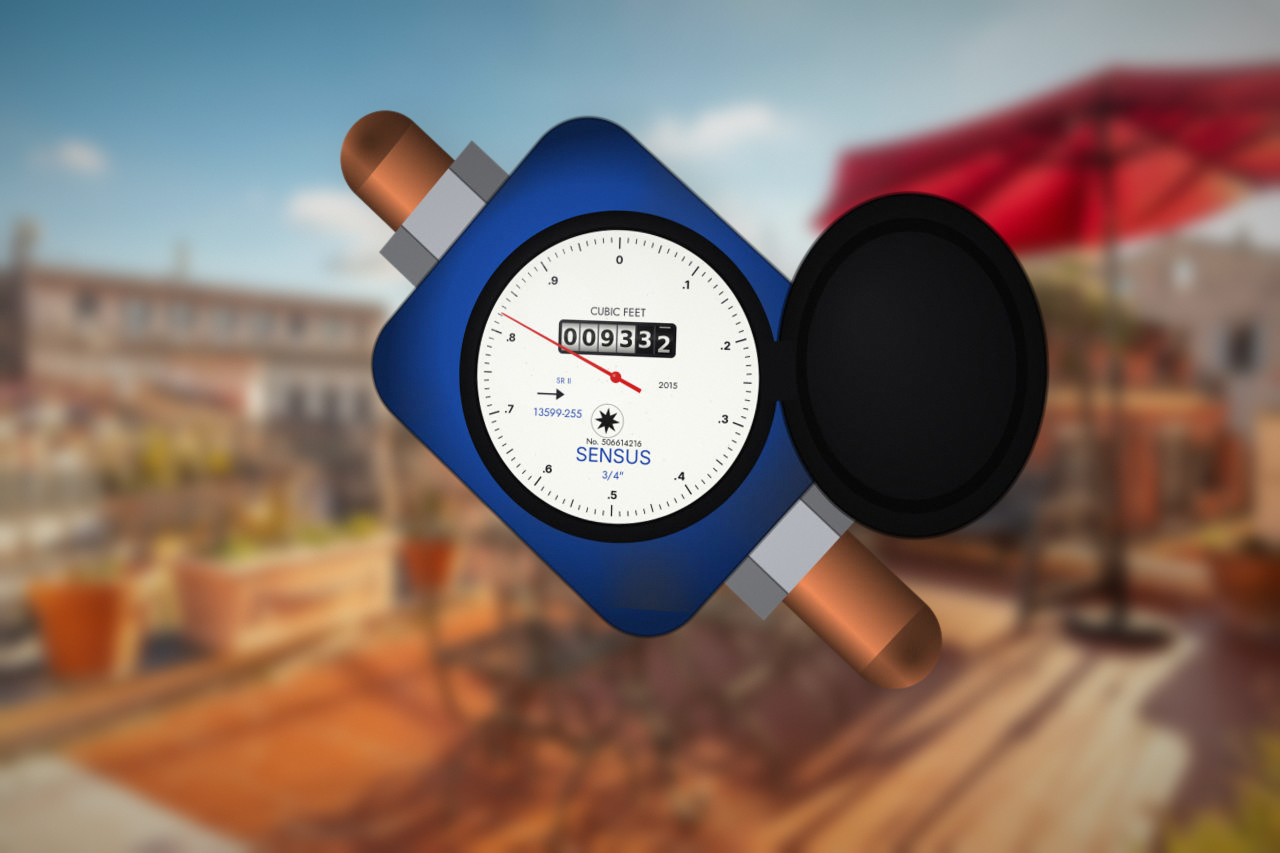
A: 9331.82 ft³
